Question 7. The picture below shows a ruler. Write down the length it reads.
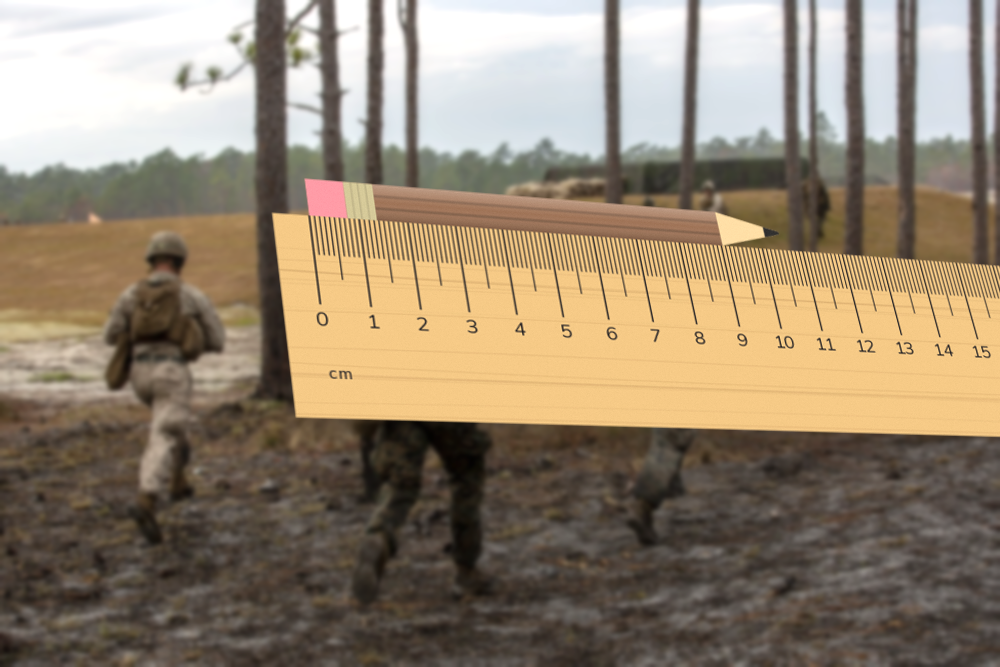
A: 10.5 cm
